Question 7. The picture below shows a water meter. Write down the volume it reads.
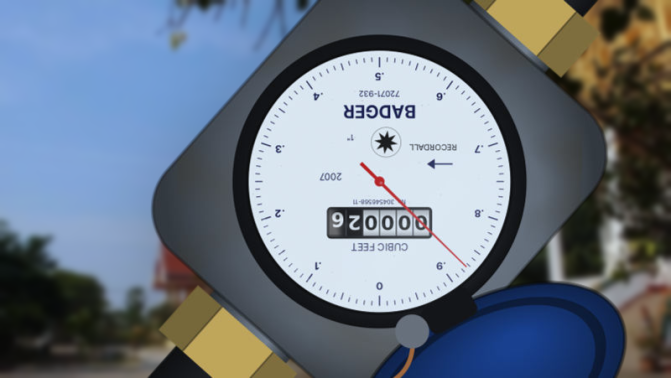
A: 25.87 ft³
